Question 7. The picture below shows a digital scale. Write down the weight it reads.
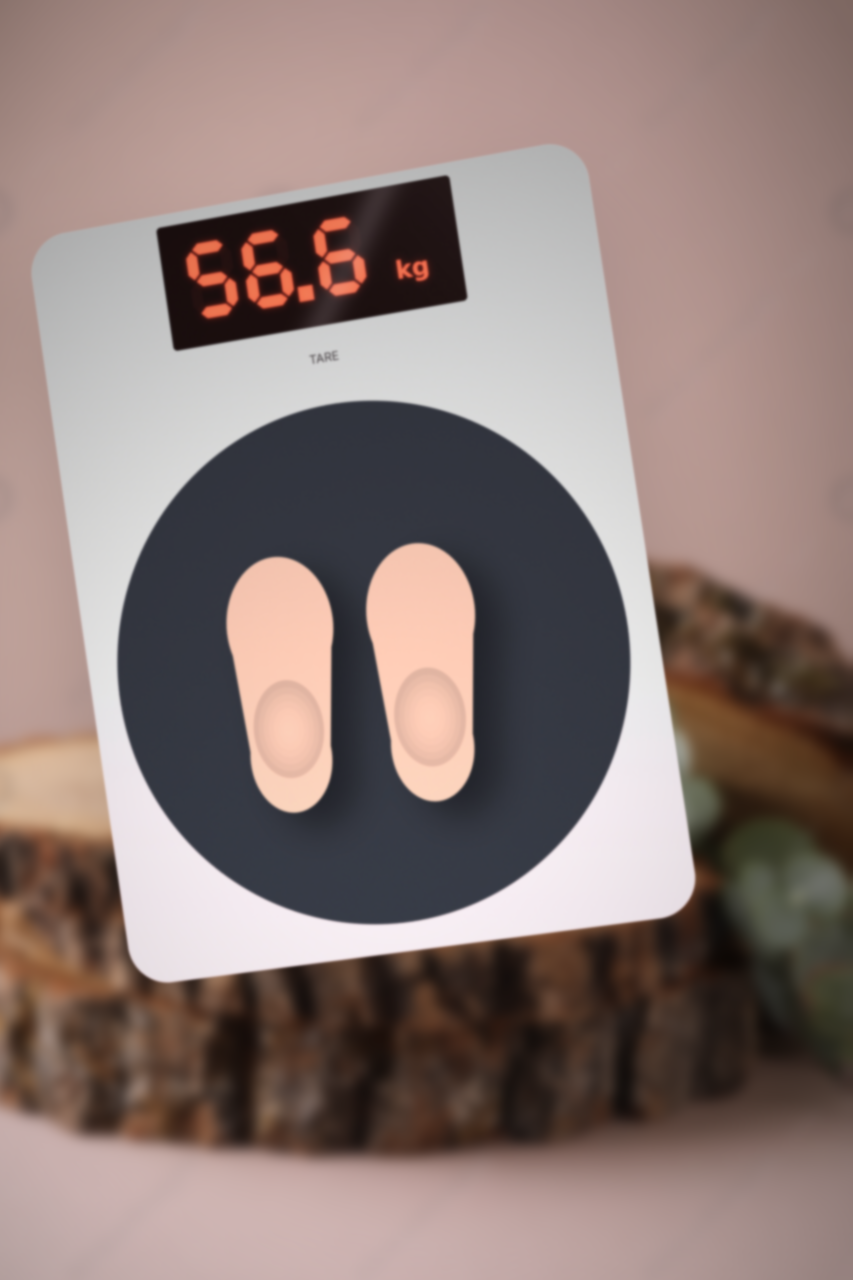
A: 56.6 kg
